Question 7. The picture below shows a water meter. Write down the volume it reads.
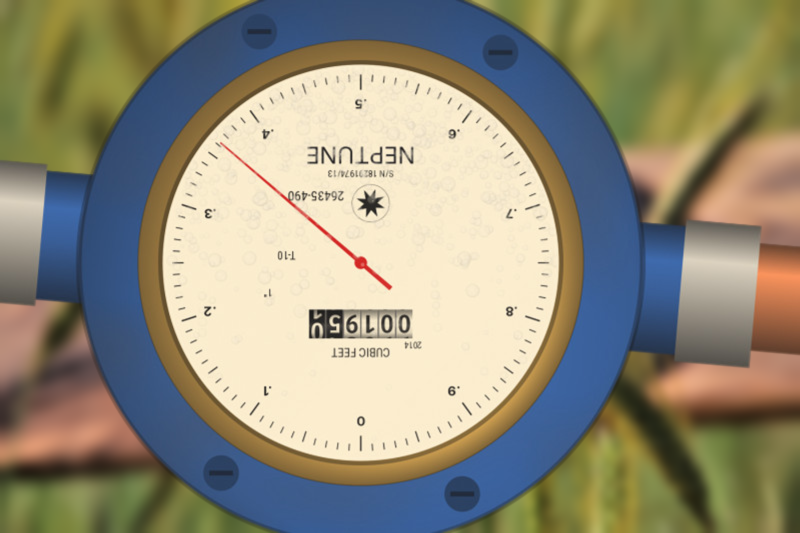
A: 1950.36 ft³
